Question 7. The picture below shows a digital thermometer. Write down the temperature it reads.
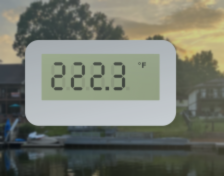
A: 222.3 °F
